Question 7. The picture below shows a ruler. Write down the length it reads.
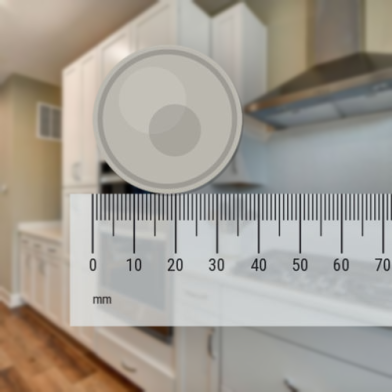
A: 36 mm
